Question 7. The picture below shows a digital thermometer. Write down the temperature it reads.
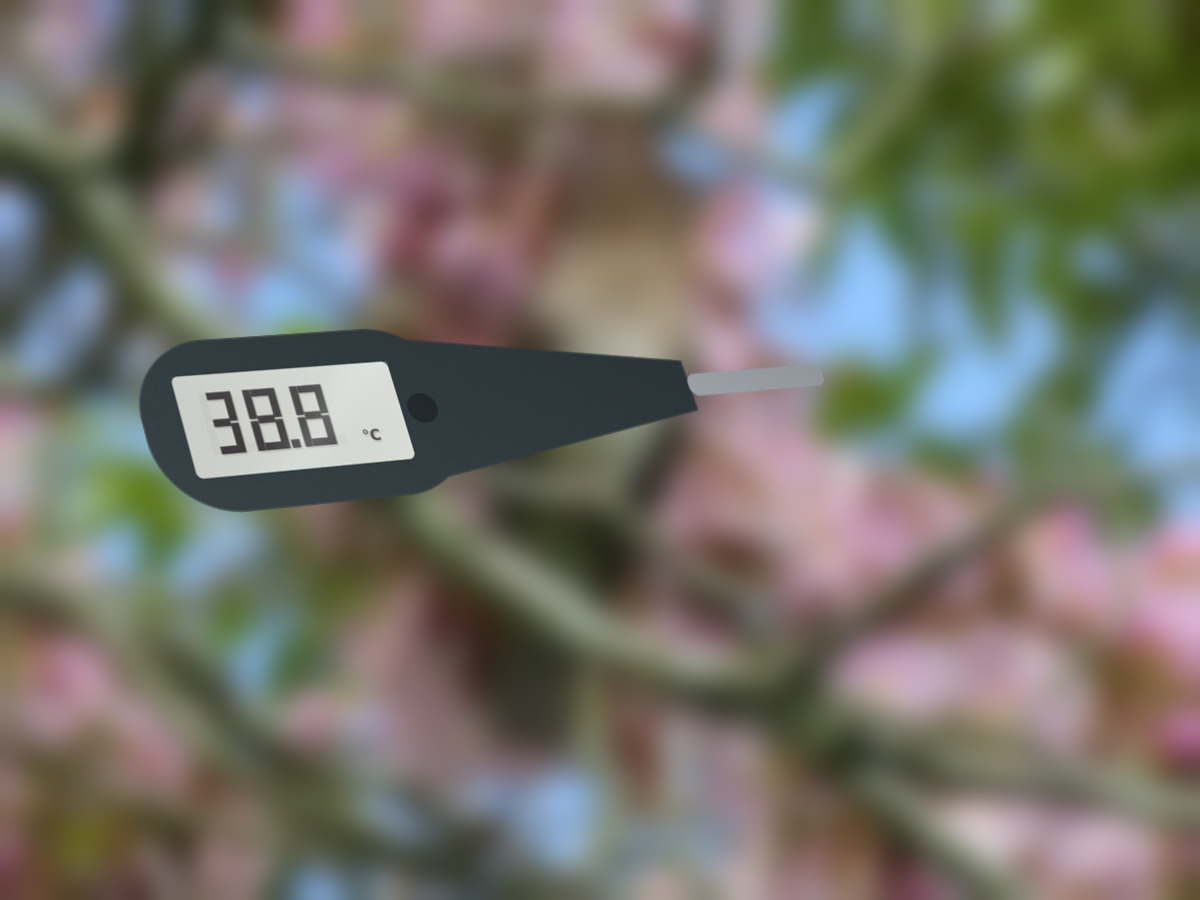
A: 38.8 °C
